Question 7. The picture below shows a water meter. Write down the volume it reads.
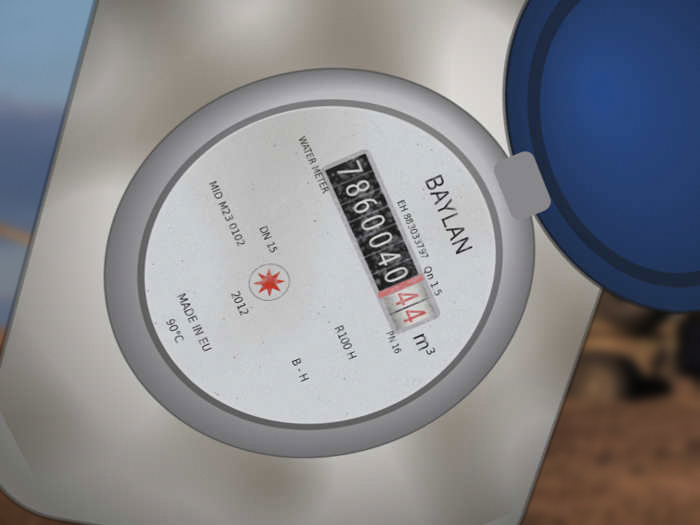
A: 7860040.44 m³
